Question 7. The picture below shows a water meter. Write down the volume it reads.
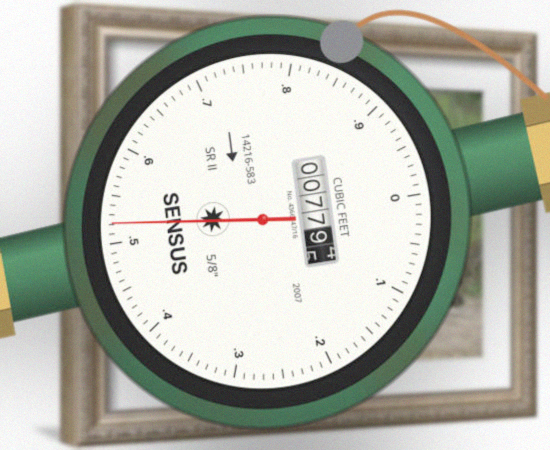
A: 7794.52 ft³
